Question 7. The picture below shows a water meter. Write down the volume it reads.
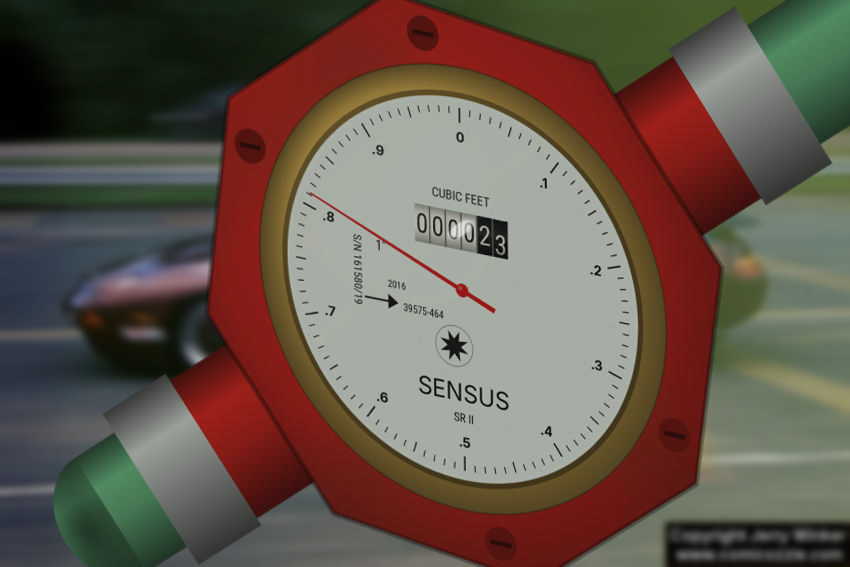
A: 22.81 ft³
